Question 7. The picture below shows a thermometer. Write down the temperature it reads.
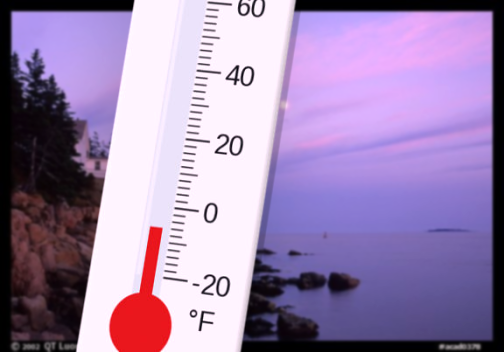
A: -6 °F
